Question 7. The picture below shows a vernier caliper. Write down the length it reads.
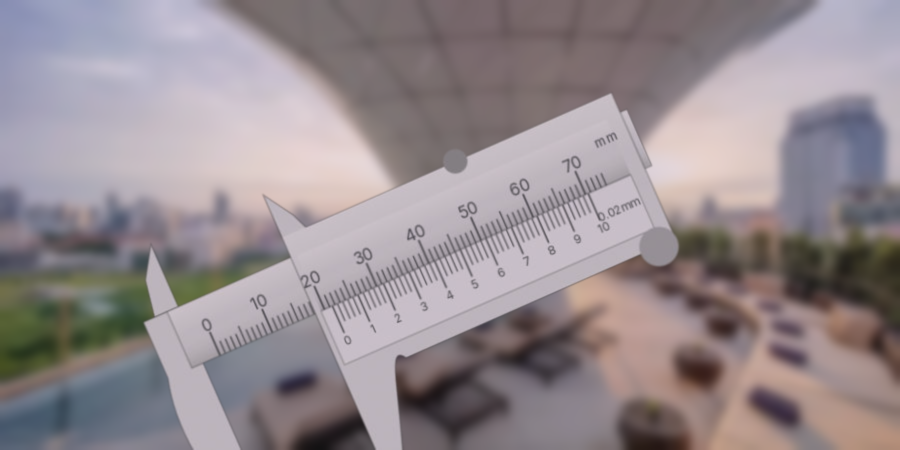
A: 21.5 mm
